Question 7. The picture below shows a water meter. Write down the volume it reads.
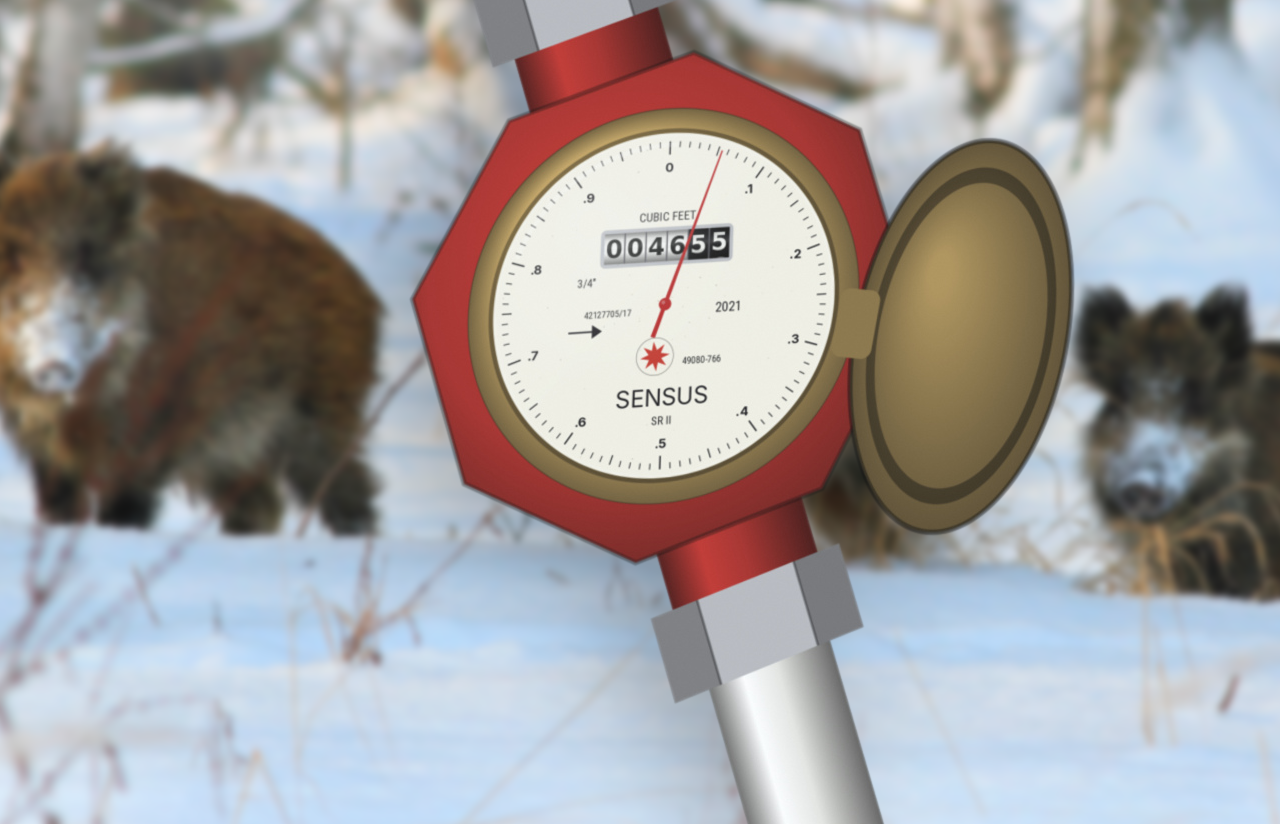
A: 4655.05 ft³
